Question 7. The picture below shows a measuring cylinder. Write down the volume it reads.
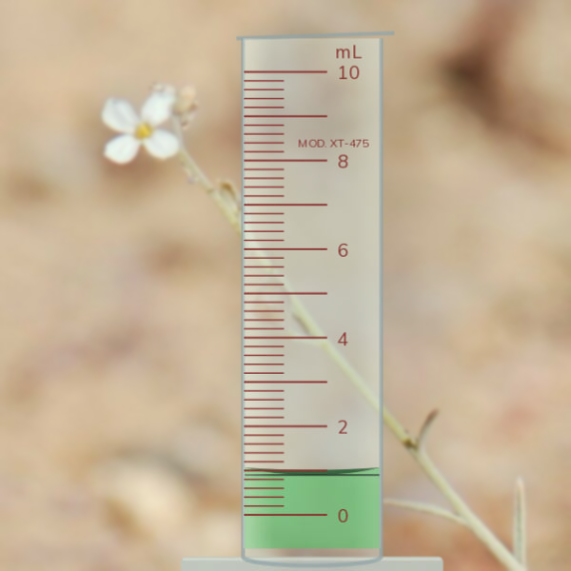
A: 0.9 mL
